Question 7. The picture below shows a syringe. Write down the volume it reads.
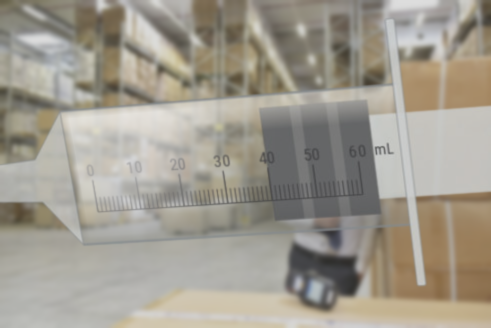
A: 40 mL
